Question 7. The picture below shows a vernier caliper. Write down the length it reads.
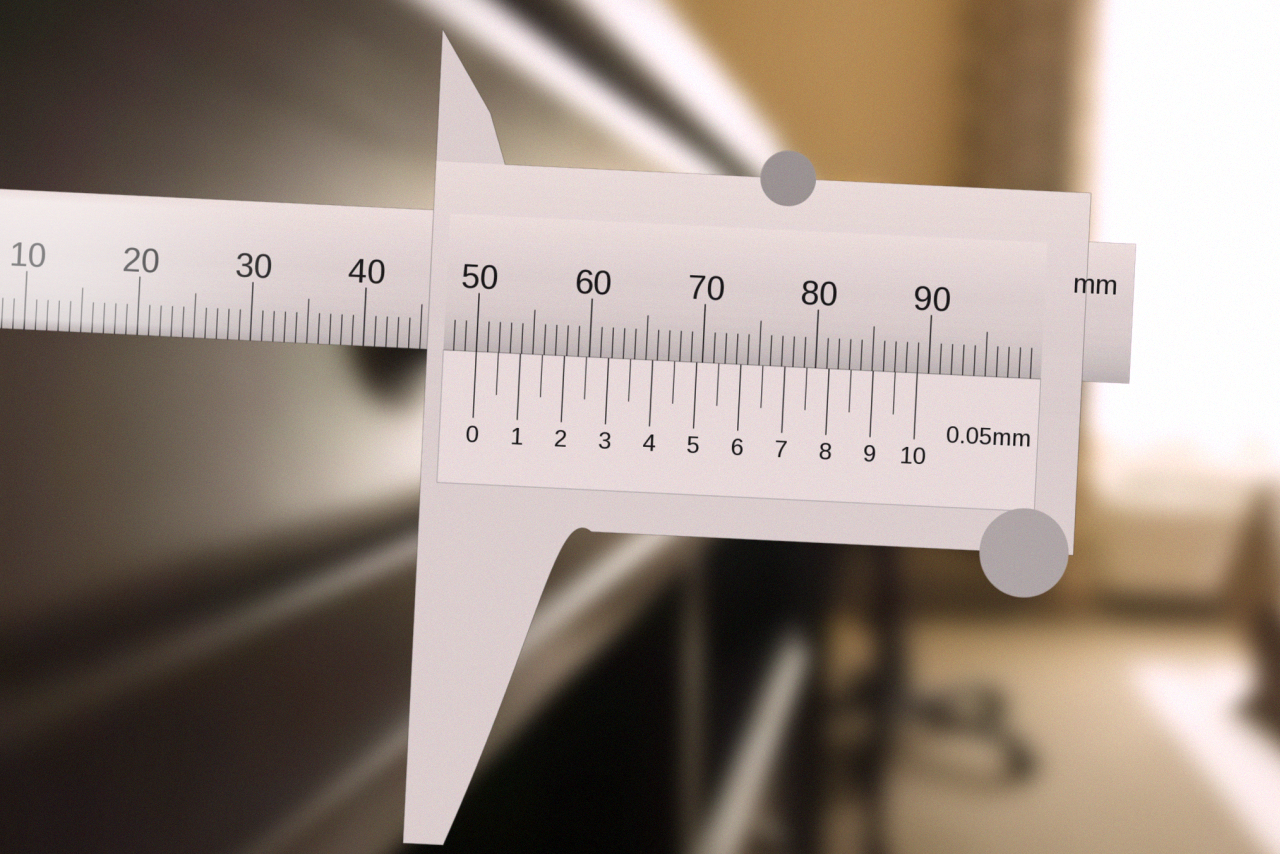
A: 50.0 mm
